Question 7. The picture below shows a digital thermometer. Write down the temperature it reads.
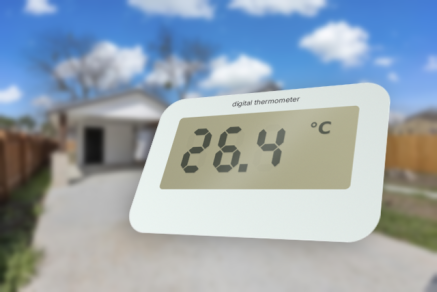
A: 26.4 °C
